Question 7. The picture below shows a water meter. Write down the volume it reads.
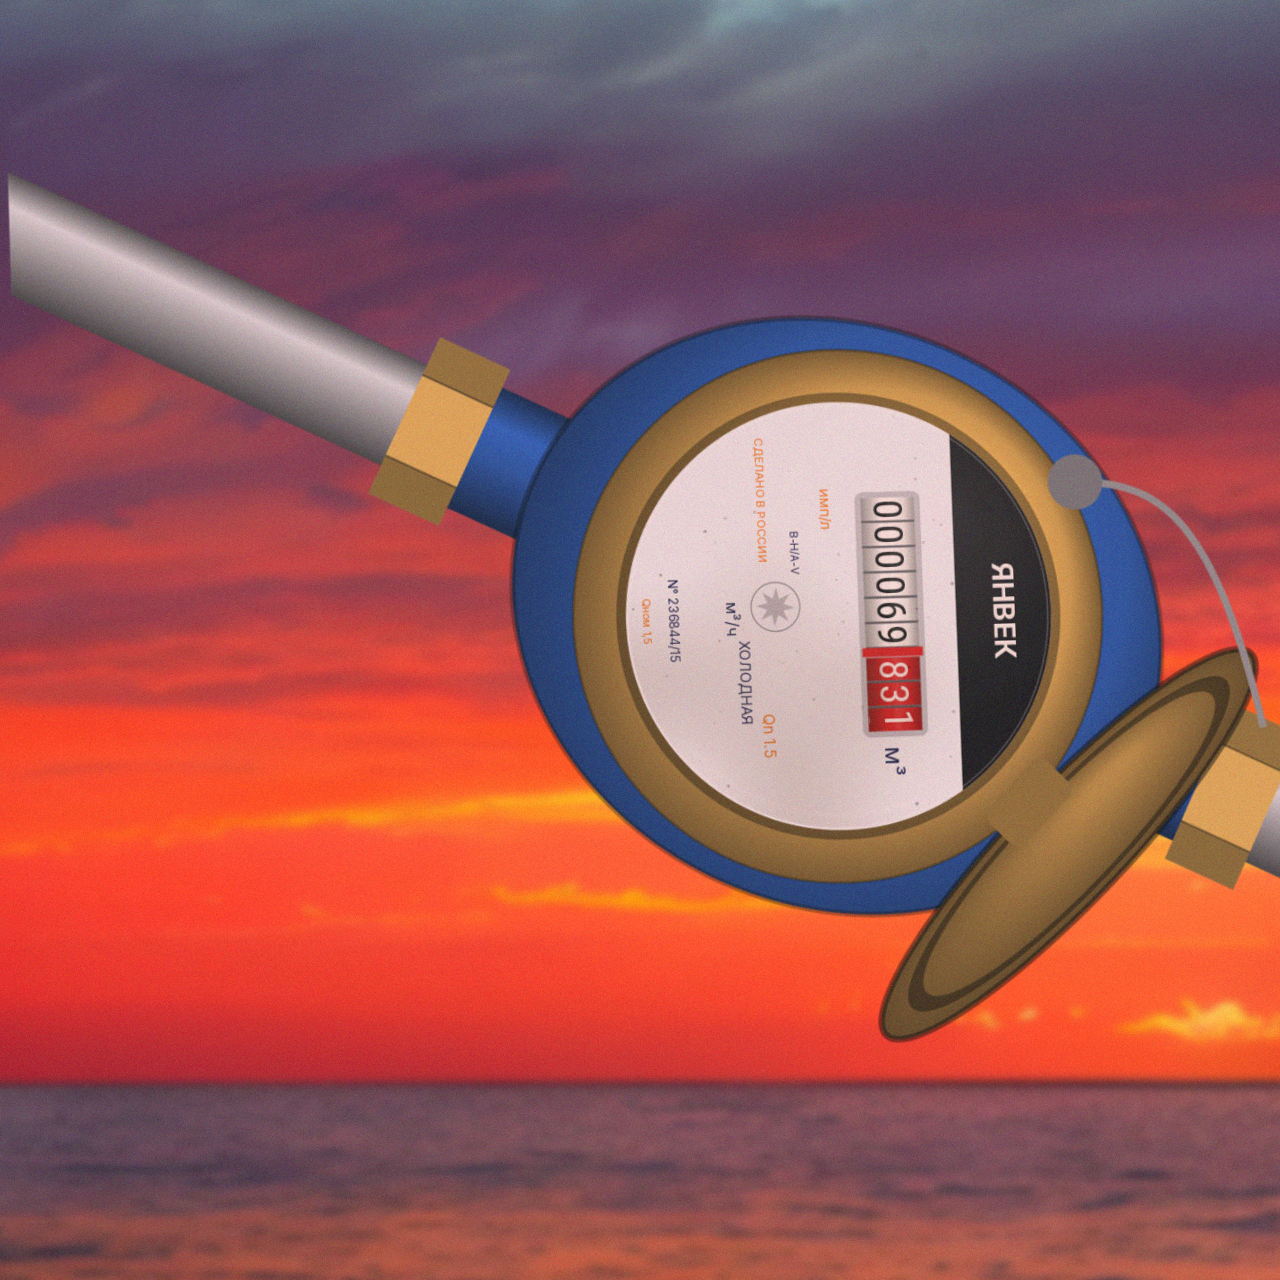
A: 69.831 m³
